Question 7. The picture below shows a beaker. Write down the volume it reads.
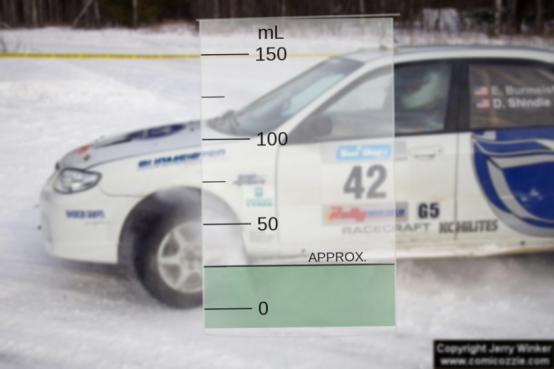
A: 25 mL
